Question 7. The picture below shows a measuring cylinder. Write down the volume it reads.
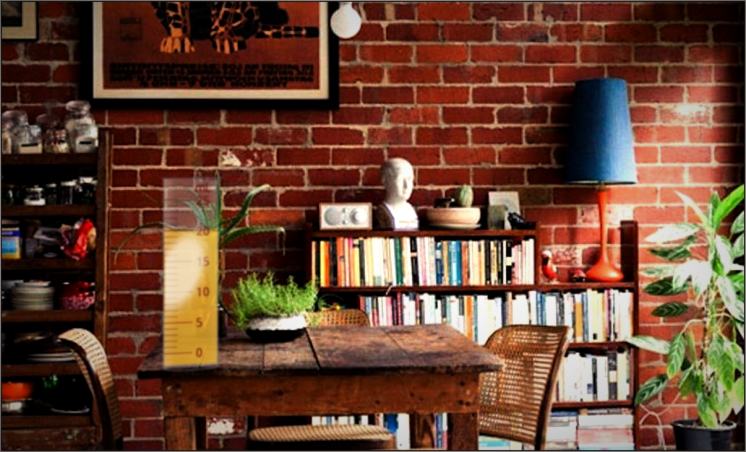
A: 20 mL
